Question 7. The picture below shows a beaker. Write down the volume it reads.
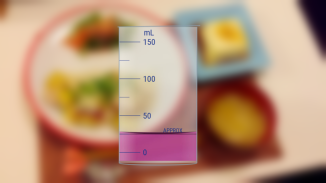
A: 25 mL
